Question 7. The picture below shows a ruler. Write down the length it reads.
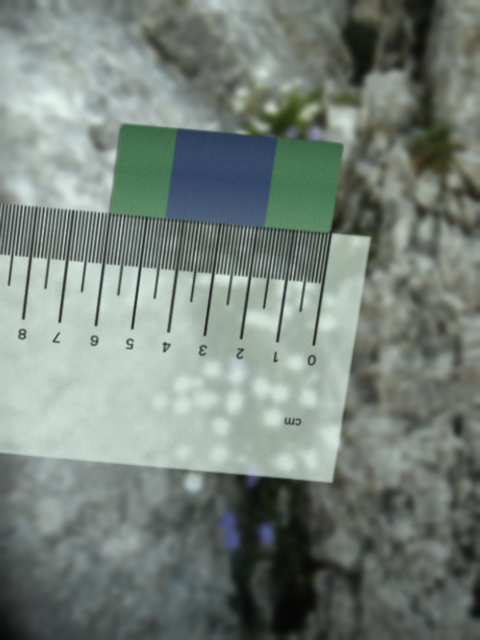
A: 6 cm
